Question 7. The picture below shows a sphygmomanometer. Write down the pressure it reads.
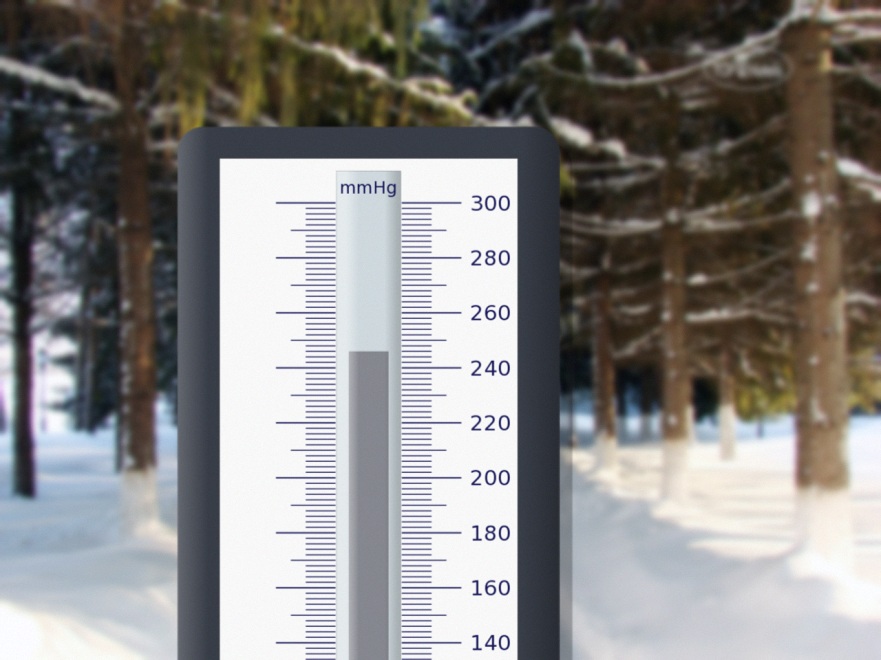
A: 246 mmHg
